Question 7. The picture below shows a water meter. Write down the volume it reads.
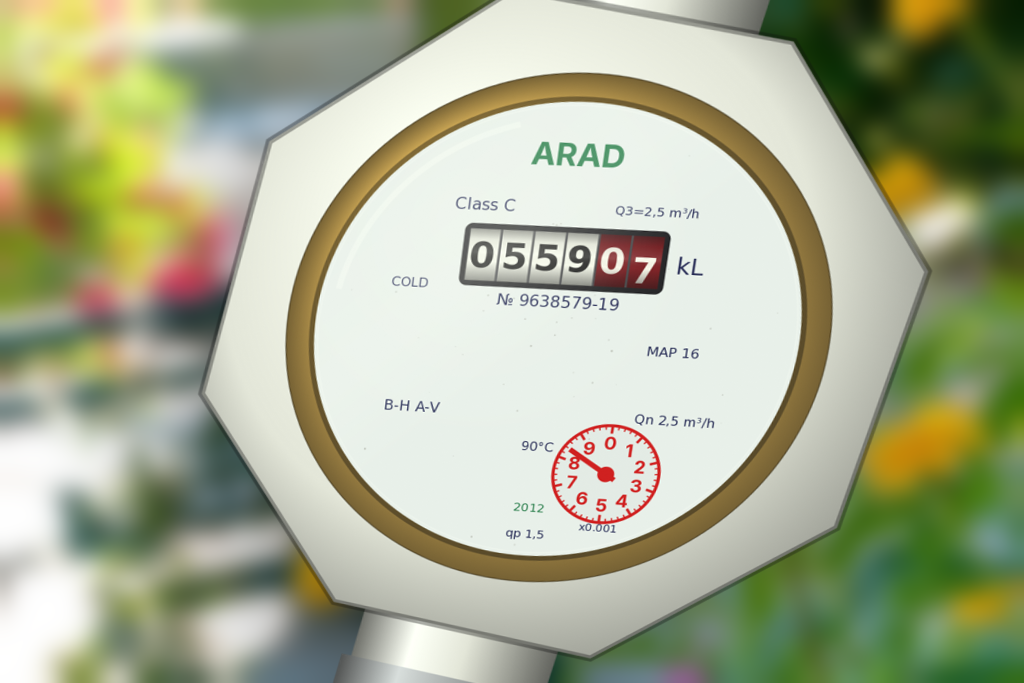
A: 559.068 kL
